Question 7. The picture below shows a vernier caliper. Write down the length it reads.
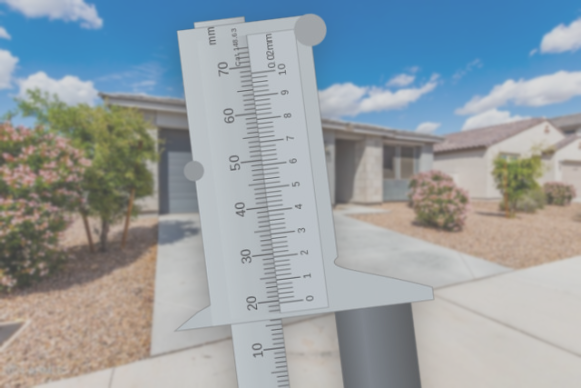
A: 19.5 mm
